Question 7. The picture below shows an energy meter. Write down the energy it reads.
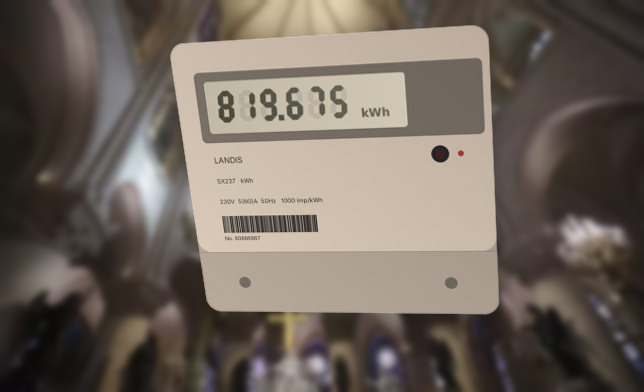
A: 819.675 kWh
